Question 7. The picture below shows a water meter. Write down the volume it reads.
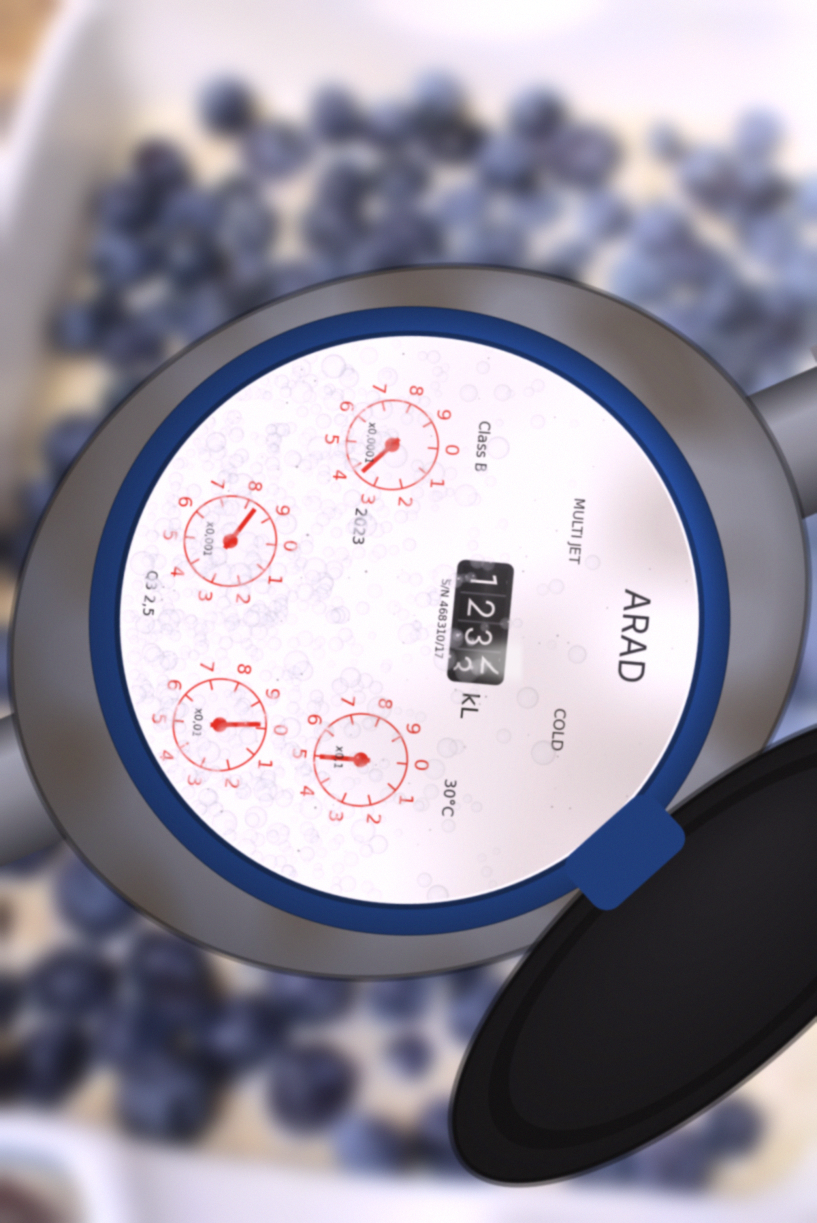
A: 1232.4983 kL
